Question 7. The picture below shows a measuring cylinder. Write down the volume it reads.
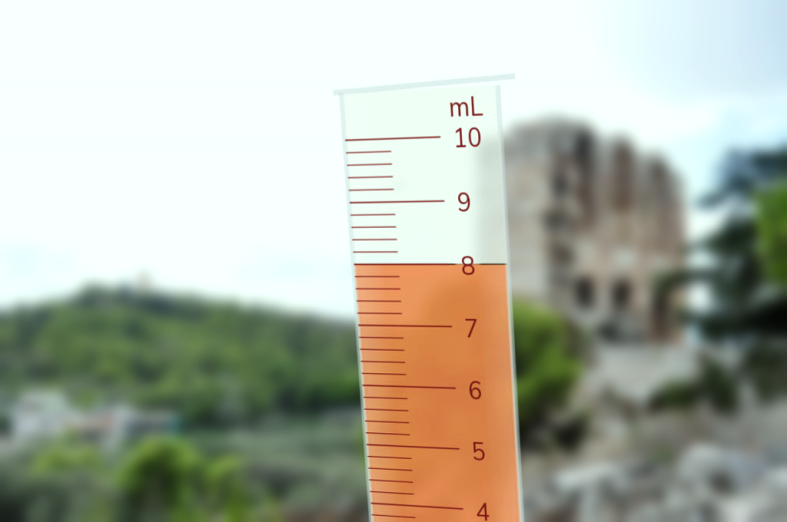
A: 8 mL
